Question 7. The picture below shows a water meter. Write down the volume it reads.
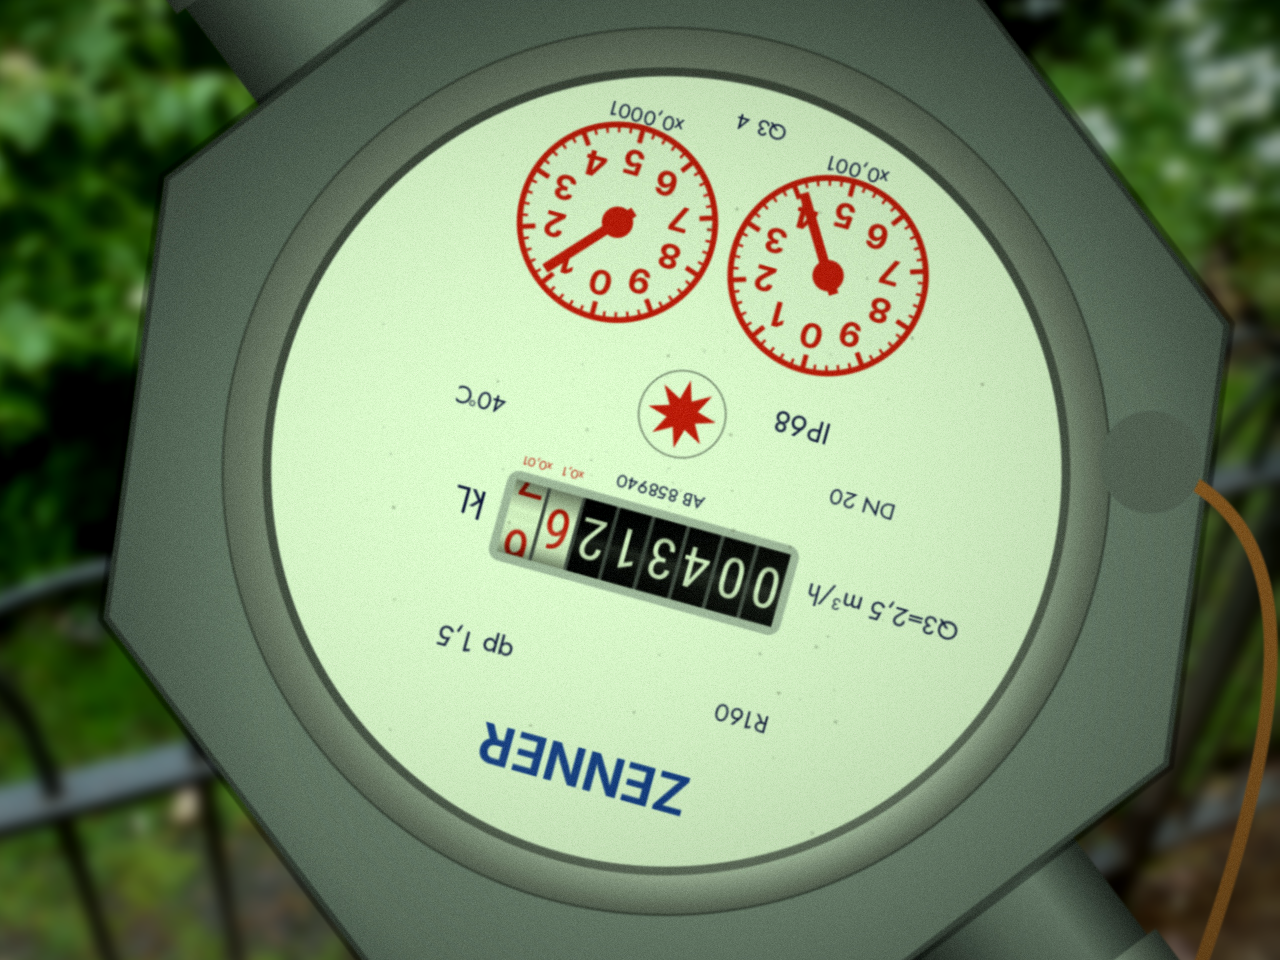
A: 4312.6641 kL
